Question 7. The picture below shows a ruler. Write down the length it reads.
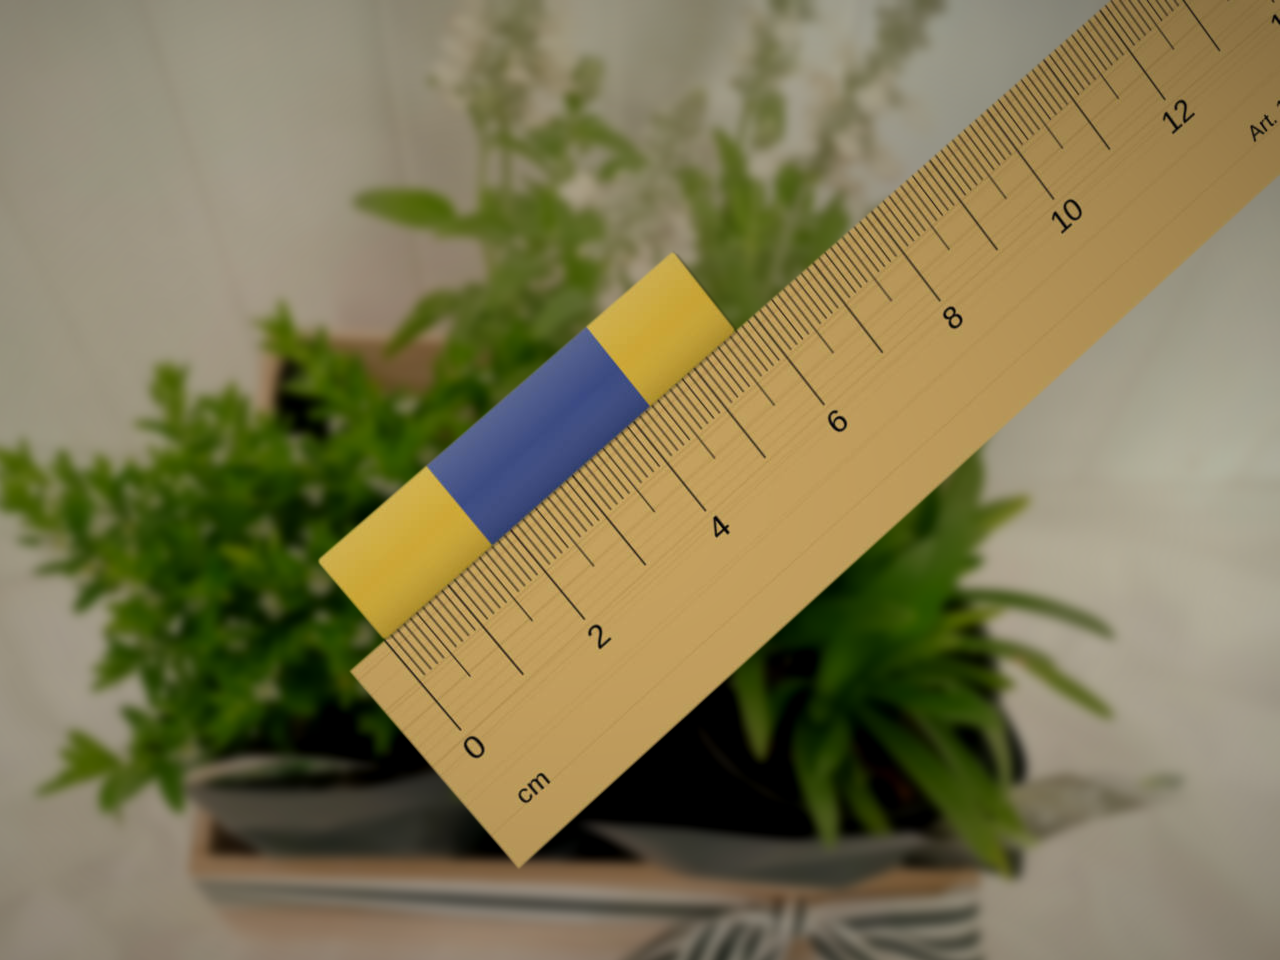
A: 5.7 cm
